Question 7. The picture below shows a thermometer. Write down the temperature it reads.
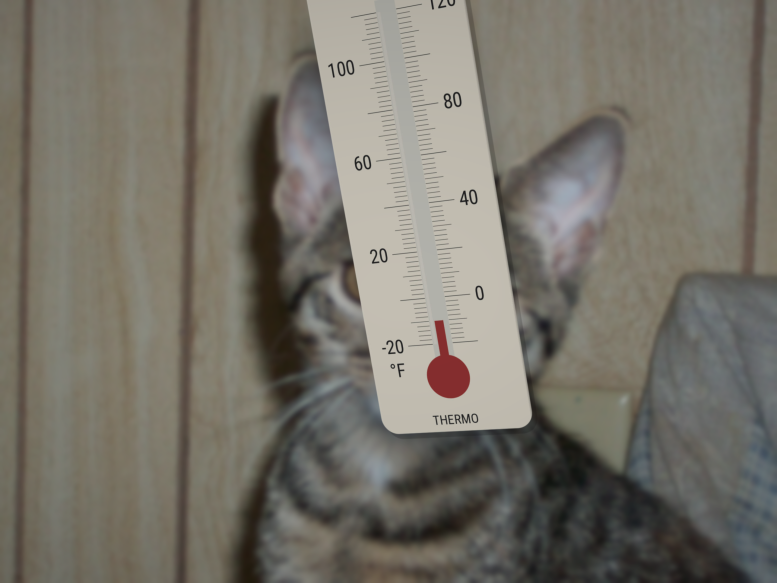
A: -10 °F
